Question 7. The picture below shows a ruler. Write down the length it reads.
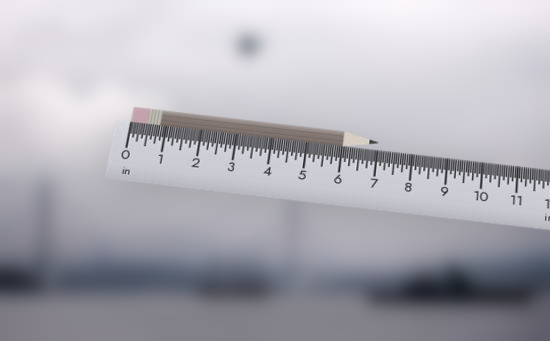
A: 7 in
